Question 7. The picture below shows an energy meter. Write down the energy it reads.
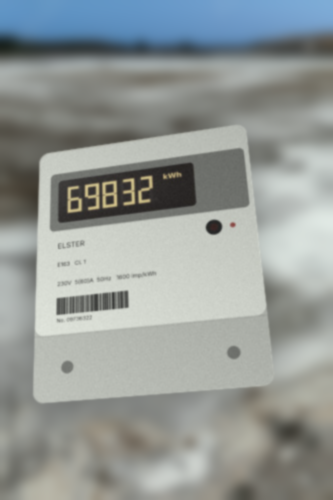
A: 69832 kWh
